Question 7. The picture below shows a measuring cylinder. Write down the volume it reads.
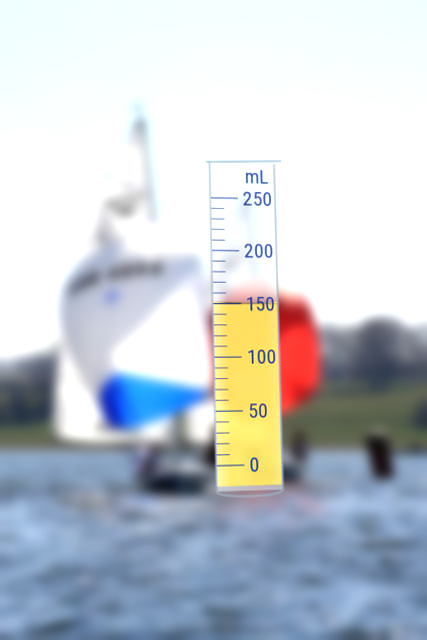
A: 150 mL
